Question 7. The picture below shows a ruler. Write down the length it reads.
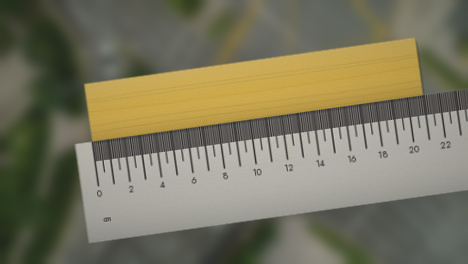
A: 21 cm
